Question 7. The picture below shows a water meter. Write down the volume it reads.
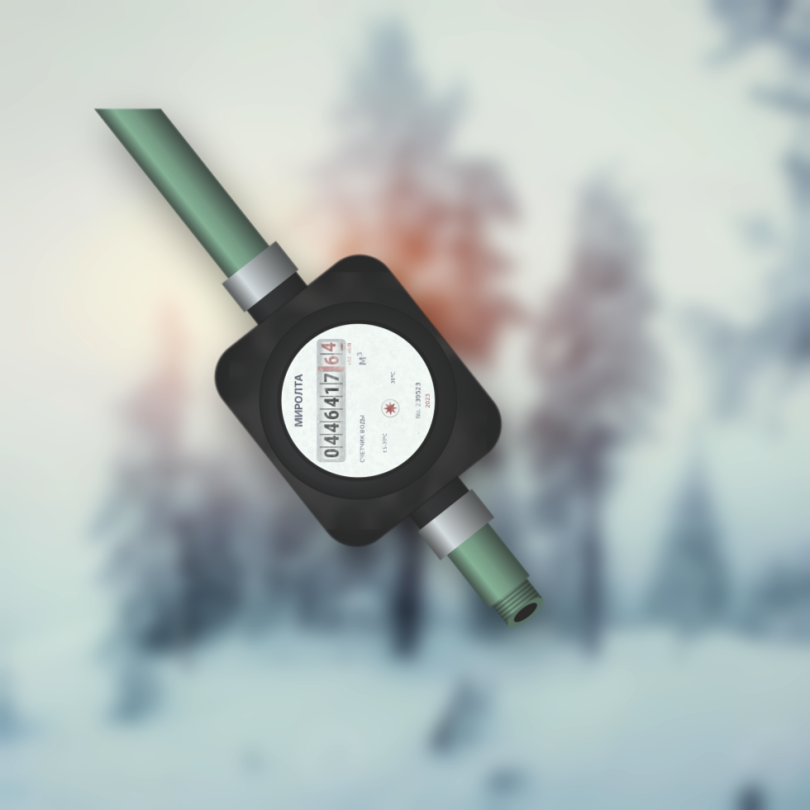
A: 446417.64 m³
